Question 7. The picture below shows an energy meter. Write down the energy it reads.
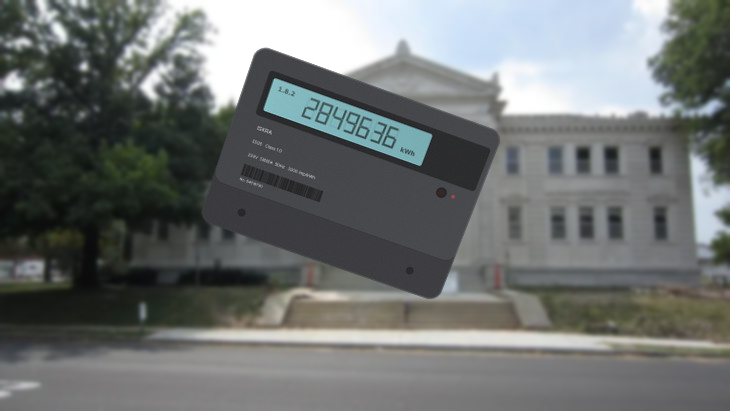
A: 2849636 kWh
